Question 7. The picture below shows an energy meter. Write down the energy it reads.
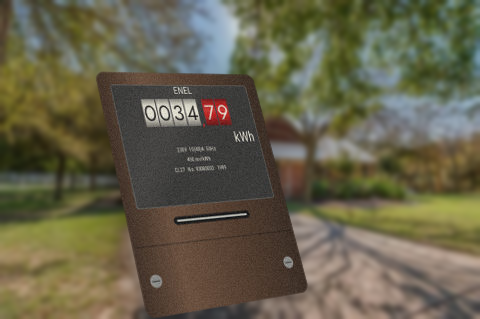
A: 34.79 kWh
